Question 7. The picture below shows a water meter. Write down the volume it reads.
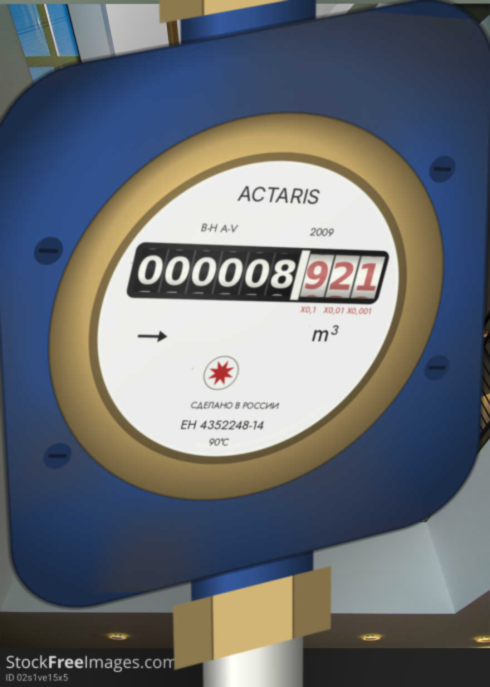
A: 8.921 m³
